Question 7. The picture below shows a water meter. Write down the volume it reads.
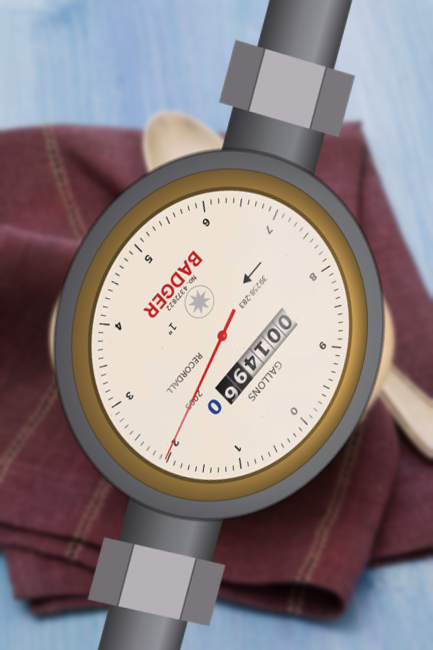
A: 14962.0 gal
